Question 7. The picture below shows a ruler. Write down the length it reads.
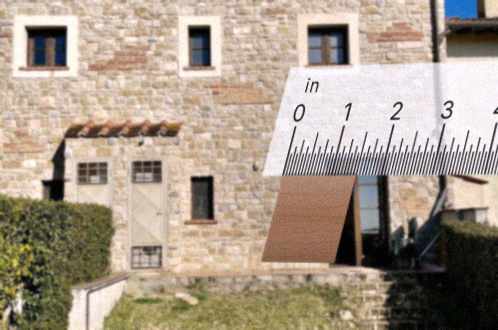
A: 1.5 in
